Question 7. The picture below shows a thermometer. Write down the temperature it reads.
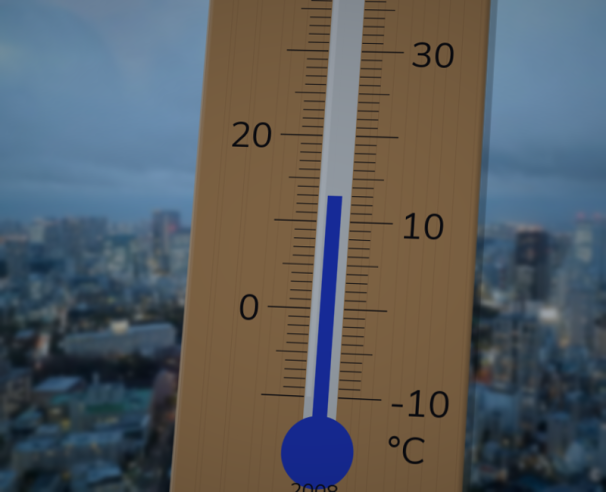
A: 13 °C
